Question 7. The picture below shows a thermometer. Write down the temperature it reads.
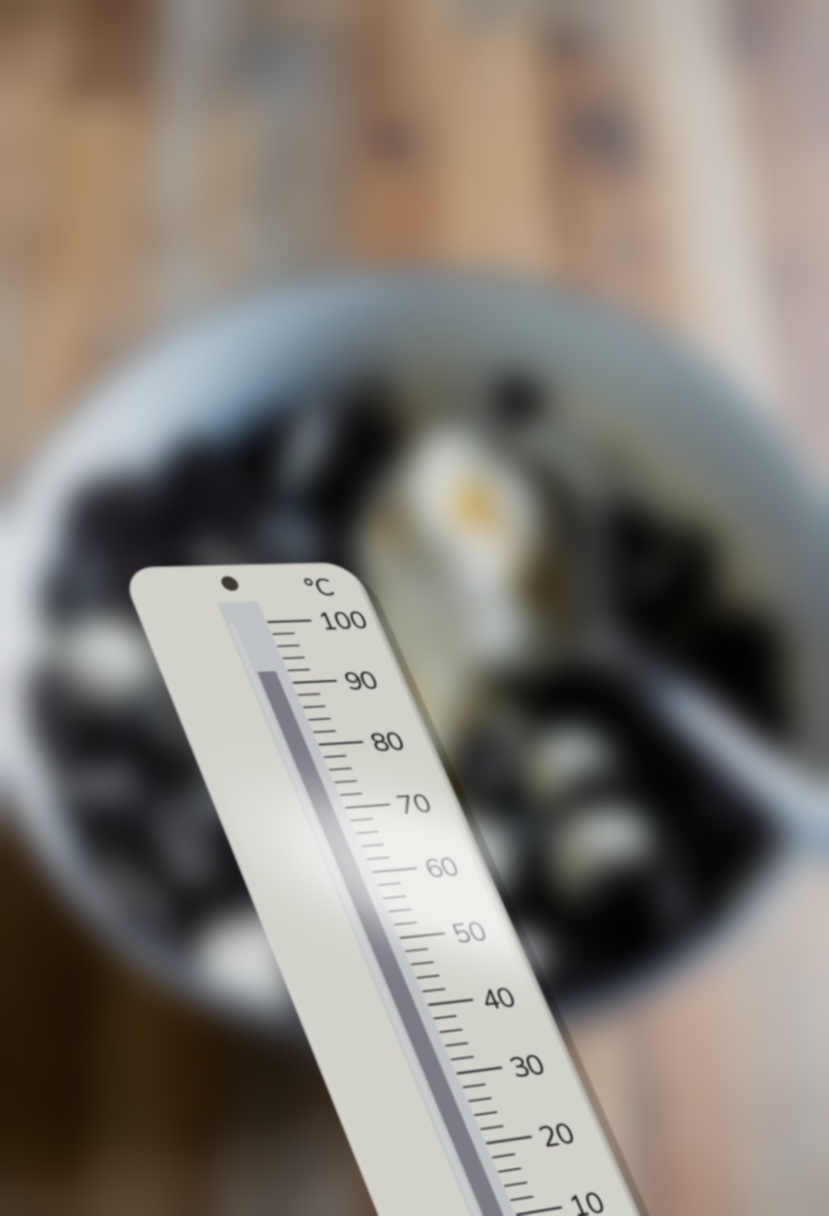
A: 92 °C
